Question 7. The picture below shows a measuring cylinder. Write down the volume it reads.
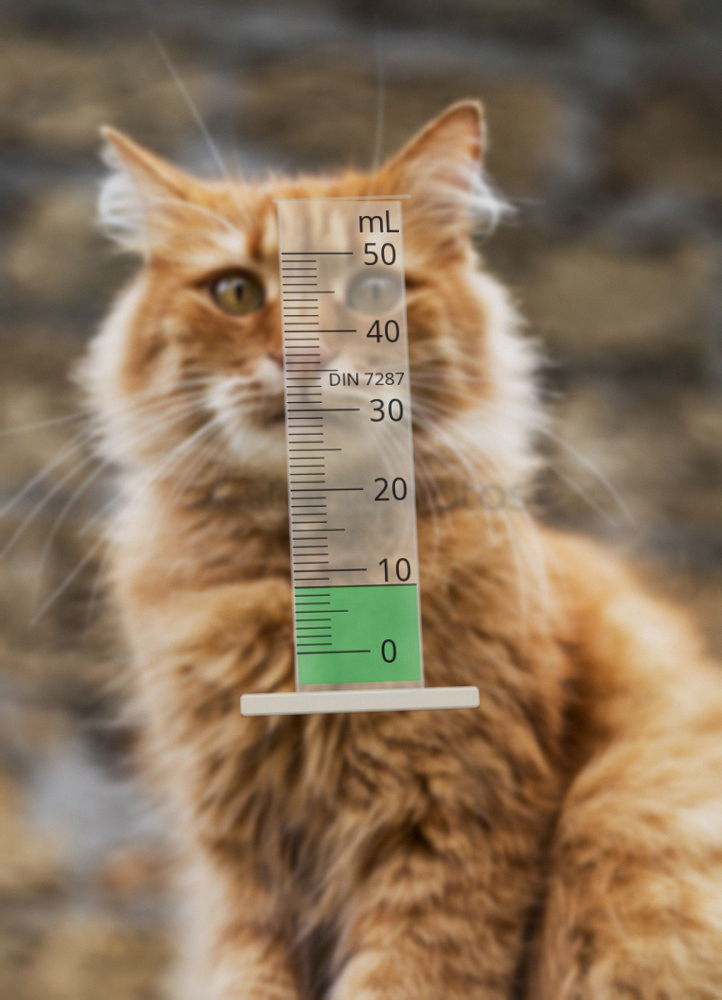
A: 8 mL
